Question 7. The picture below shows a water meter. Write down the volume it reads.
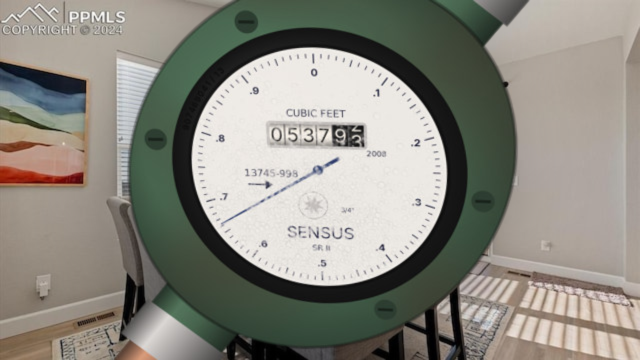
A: 53792.66 ft³
